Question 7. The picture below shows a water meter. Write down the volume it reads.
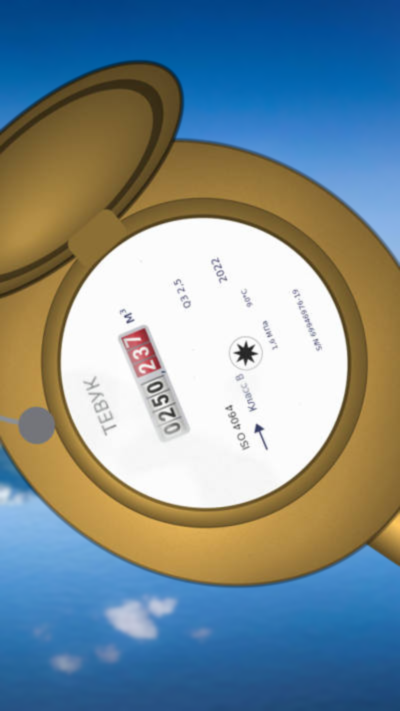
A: 250.237 m³
